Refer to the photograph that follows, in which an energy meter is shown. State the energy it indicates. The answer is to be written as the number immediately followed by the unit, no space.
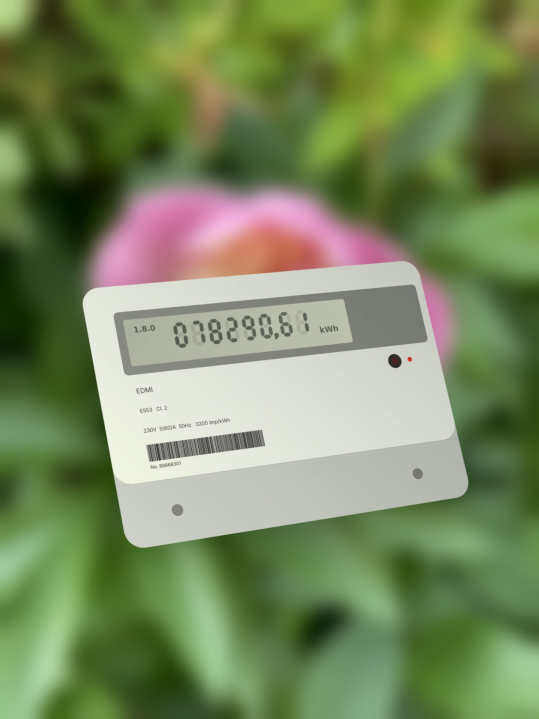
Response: 78290.61kWh
